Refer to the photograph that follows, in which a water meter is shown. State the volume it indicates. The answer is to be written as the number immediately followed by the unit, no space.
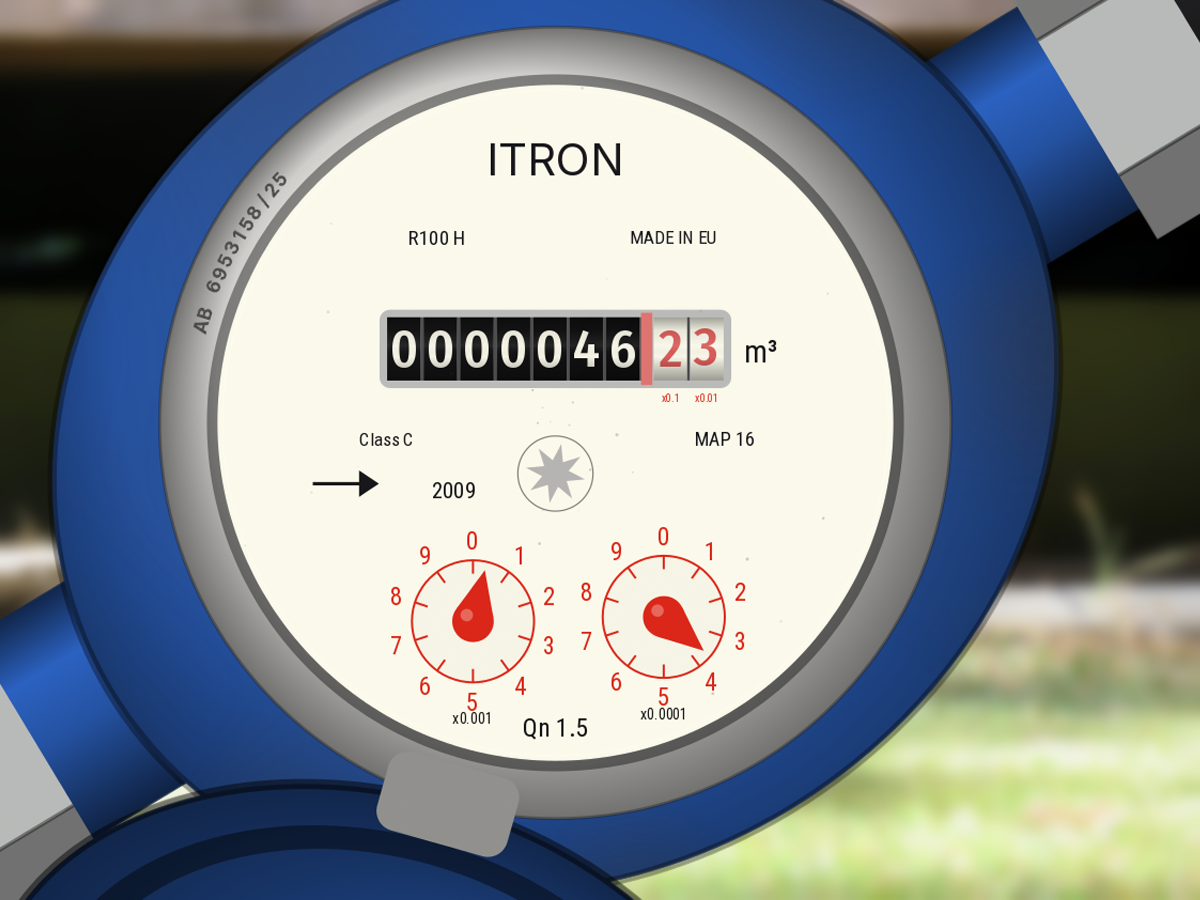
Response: 46.2303m³
